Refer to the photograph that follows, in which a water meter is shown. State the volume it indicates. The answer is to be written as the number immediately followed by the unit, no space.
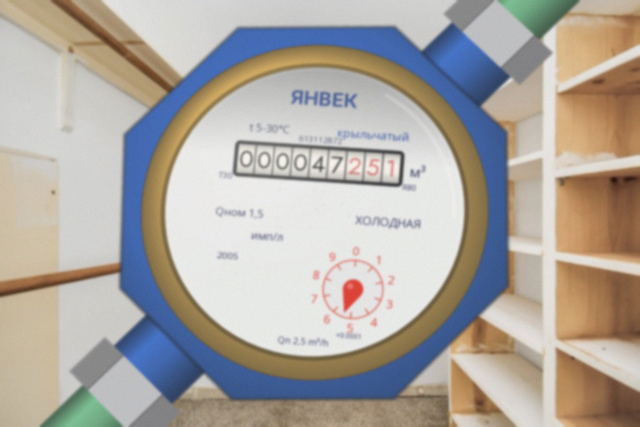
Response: 47.2515m³
